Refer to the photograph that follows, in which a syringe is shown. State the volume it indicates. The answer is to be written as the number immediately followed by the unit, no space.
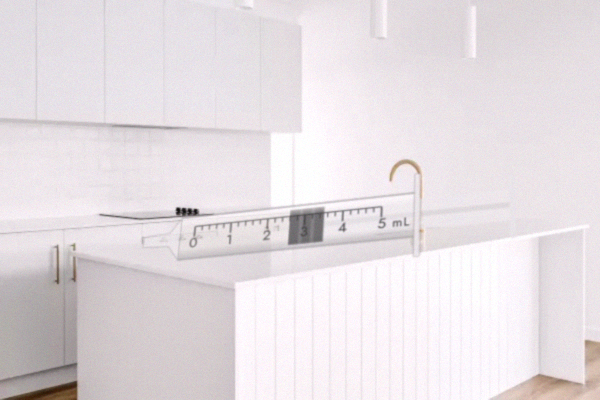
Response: 2.6mL
